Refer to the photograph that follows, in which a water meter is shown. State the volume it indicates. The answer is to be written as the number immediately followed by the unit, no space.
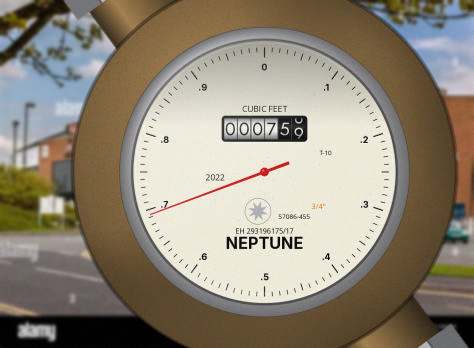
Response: 758.69ft³
